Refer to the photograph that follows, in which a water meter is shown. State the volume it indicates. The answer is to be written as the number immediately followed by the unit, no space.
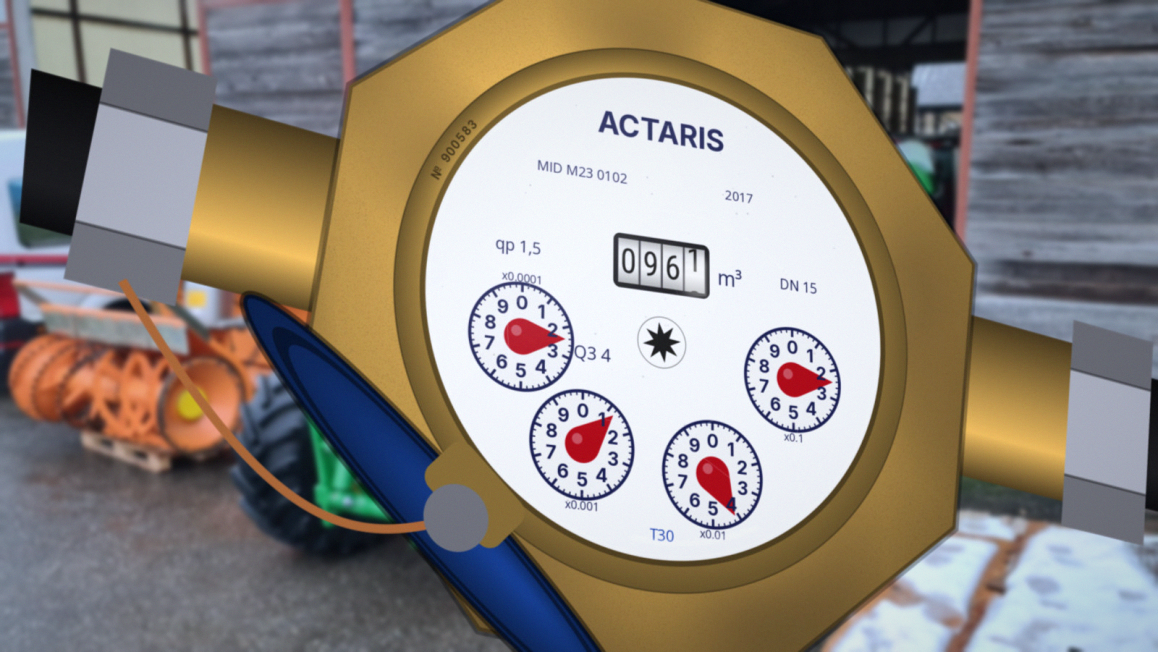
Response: 961.2412m³
